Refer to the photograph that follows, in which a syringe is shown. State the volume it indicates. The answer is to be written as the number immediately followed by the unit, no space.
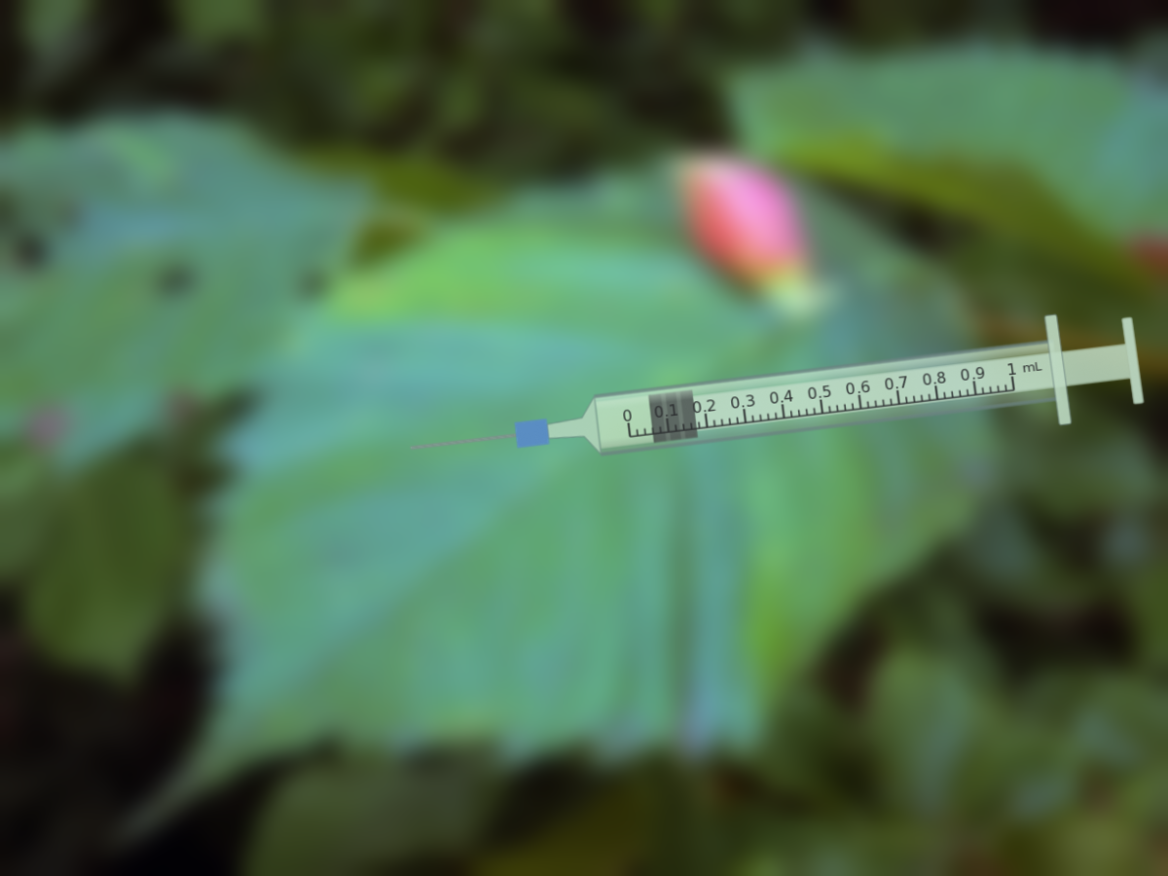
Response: 0.06mL
